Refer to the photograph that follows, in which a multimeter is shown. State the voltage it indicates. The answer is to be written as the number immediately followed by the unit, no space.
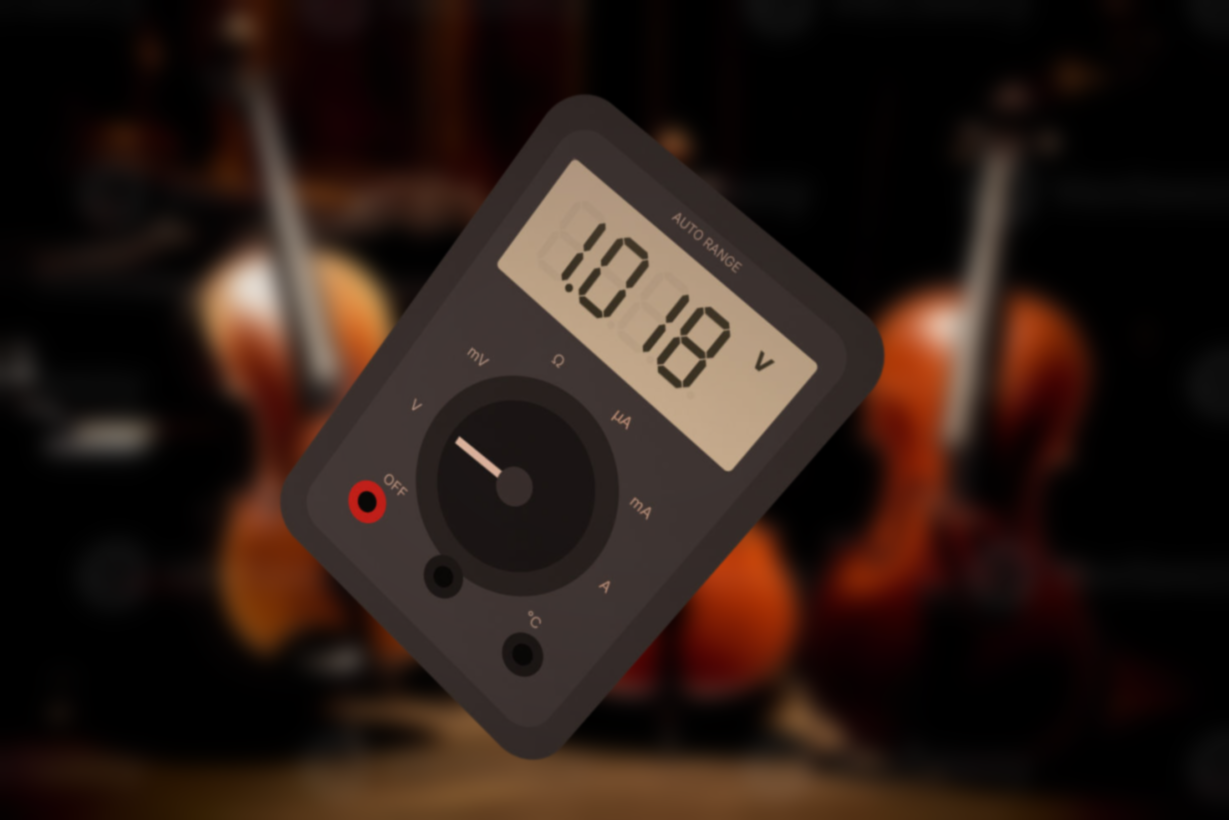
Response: 1.018V
